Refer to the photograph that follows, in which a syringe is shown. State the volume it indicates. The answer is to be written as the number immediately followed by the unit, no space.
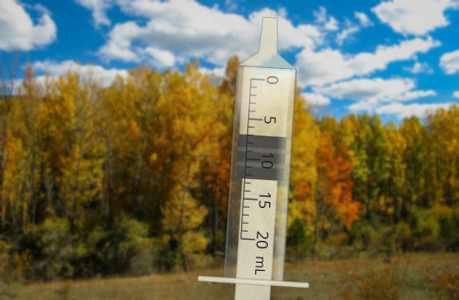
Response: 7mL
